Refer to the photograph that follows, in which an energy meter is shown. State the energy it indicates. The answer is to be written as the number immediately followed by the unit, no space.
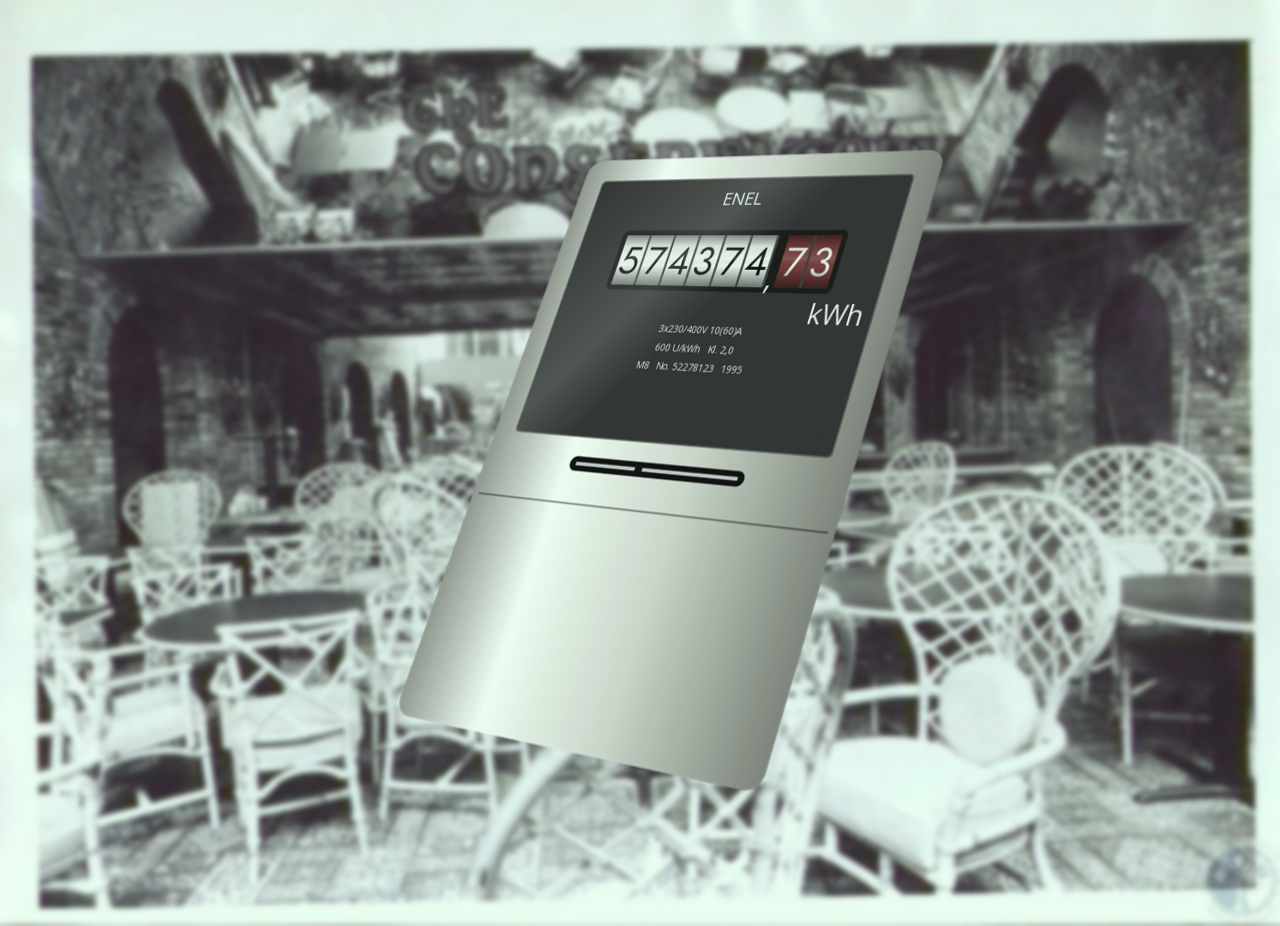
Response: 574374.73kWh
